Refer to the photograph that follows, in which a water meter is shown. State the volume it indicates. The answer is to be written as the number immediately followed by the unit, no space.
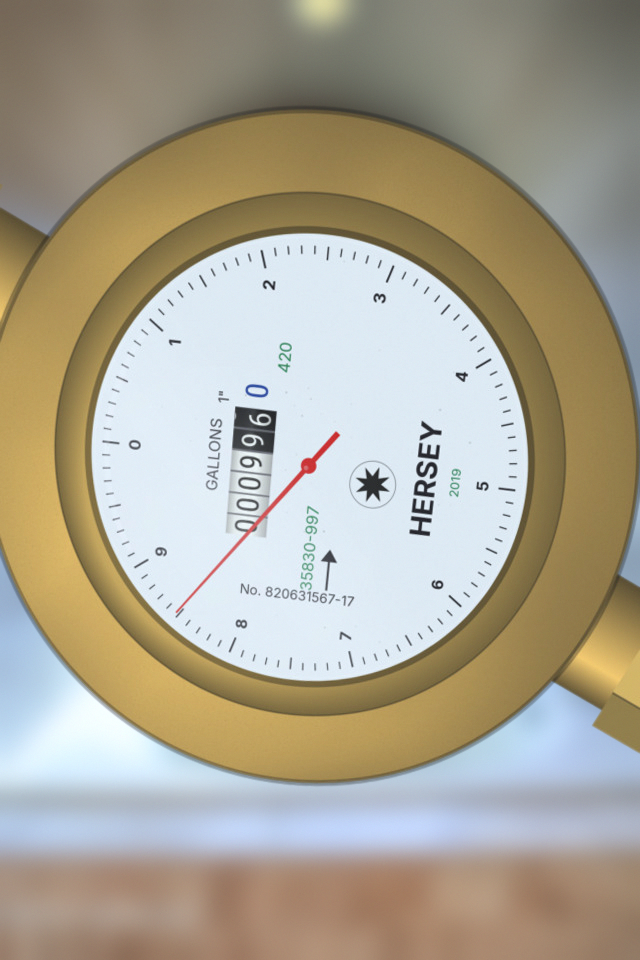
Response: 9958.5gal
